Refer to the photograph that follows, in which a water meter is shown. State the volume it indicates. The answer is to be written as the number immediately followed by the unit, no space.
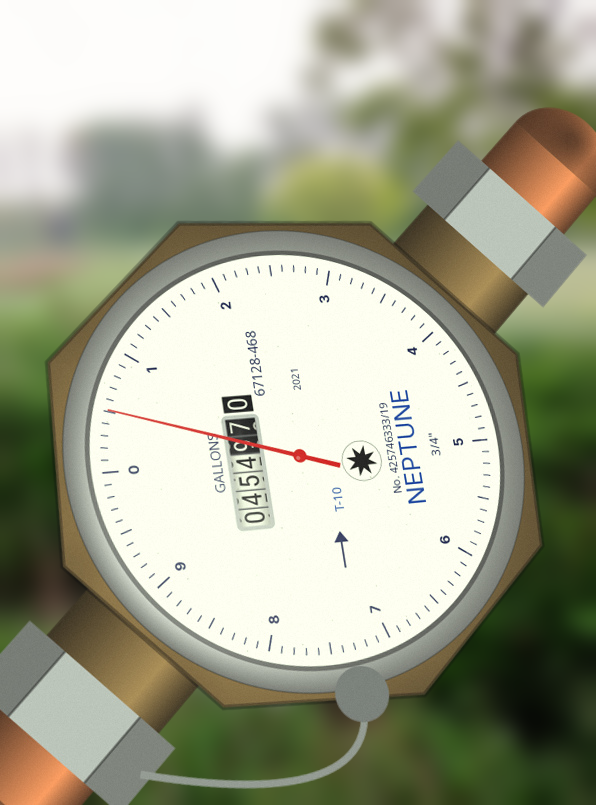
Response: 454970.5gal
